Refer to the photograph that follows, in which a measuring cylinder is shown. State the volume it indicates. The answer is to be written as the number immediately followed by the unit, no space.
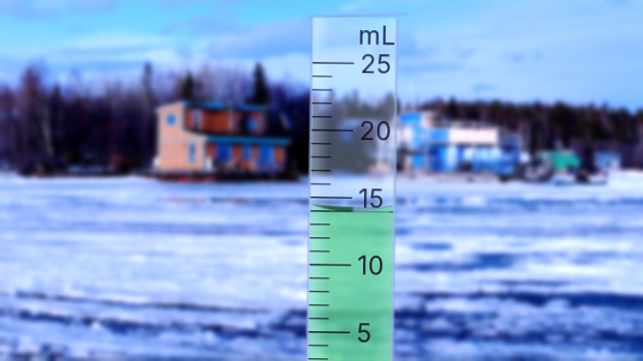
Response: 14mL
